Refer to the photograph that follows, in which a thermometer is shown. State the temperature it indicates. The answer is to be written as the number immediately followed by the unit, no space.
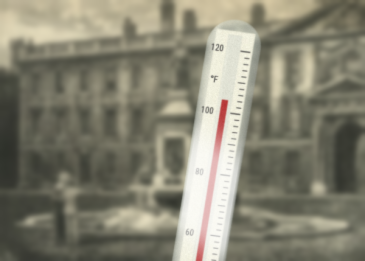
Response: 104°F
